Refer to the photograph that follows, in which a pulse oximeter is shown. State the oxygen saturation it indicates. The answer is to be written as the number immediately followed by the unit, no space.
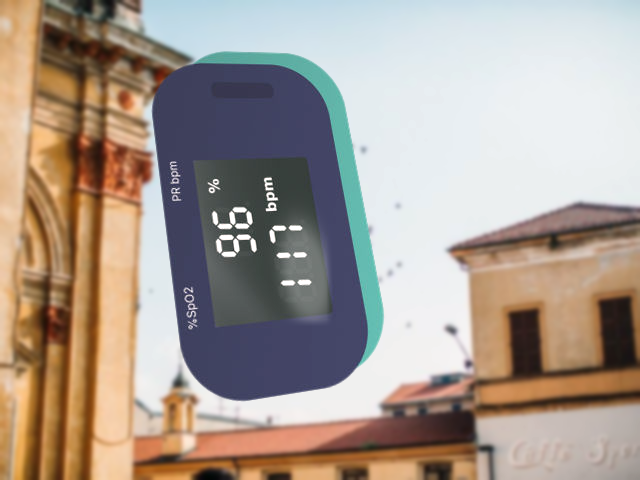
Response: 96%
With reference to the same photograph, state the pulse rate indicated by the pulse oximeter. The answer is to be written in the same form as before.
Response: 117bpm
